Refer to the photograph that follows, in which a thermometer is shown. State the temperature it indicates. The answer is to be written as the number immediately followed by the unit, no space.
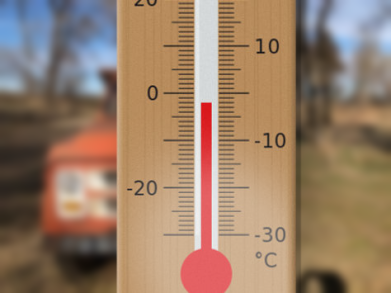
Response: -2°C
